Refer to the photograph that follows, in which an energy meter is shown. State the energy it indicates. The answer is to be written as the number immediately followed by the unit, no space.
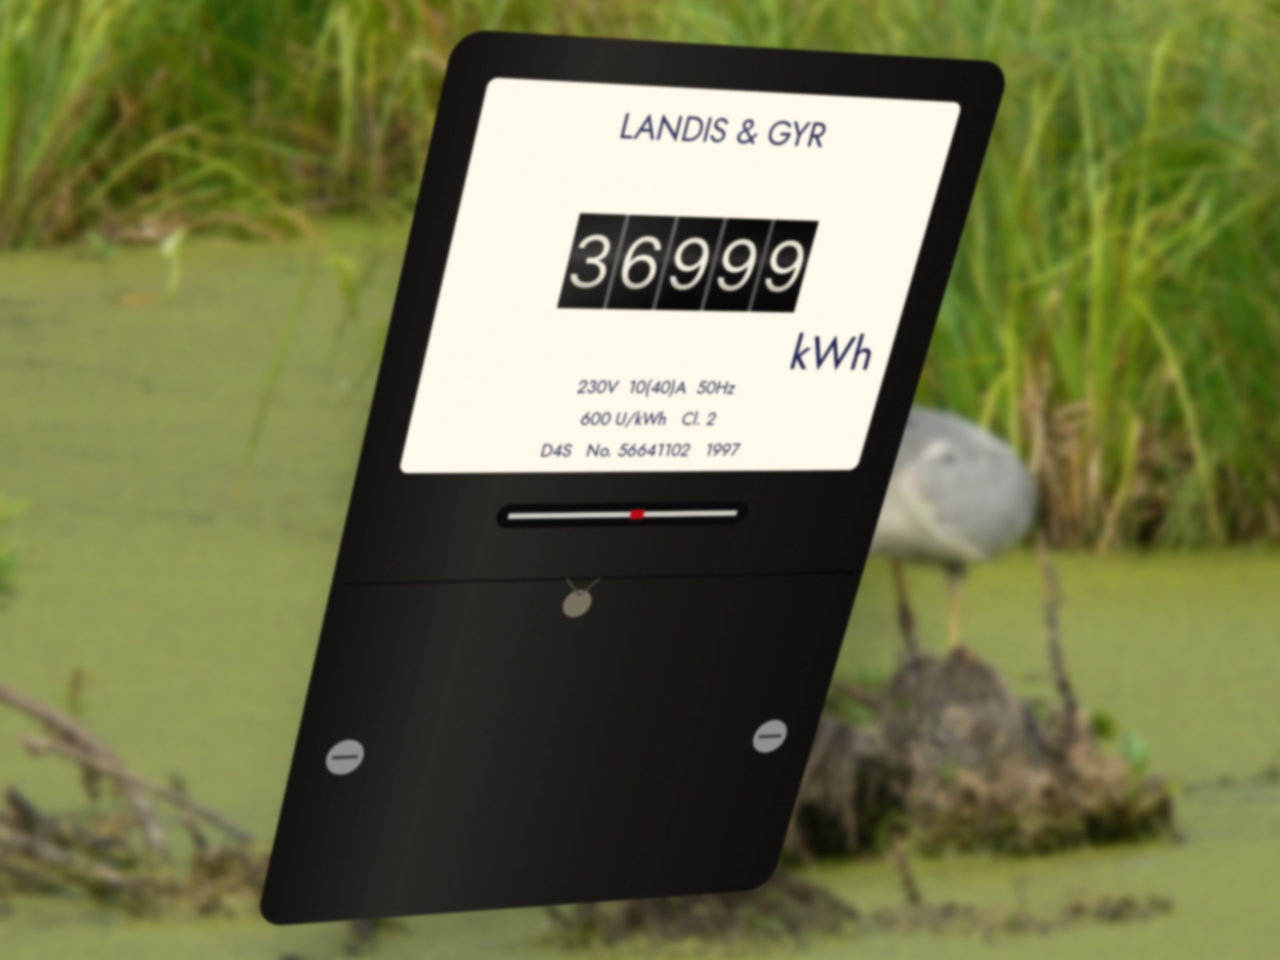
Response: 36999kWh
